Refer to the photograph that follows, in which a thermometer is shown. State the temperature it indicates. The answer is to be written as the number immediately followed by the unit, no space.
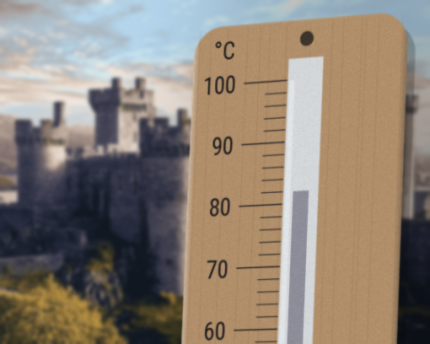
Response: 82°C
